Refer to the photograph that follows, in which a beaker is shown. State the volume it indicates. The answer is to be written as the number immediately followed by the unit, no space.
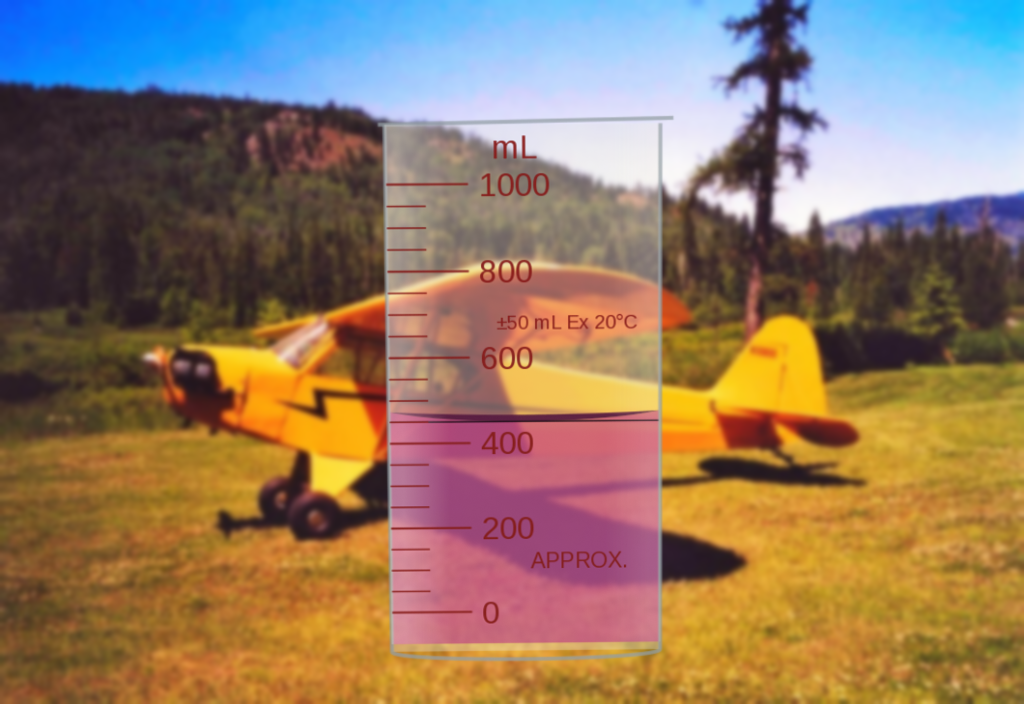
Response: 450mL
